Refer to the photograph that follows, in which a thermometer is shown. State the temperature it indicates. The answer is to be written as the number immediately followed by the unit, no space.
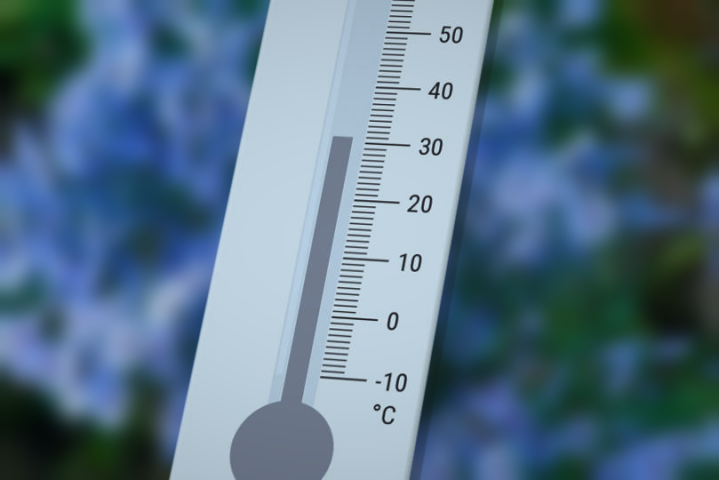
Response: 31°C
